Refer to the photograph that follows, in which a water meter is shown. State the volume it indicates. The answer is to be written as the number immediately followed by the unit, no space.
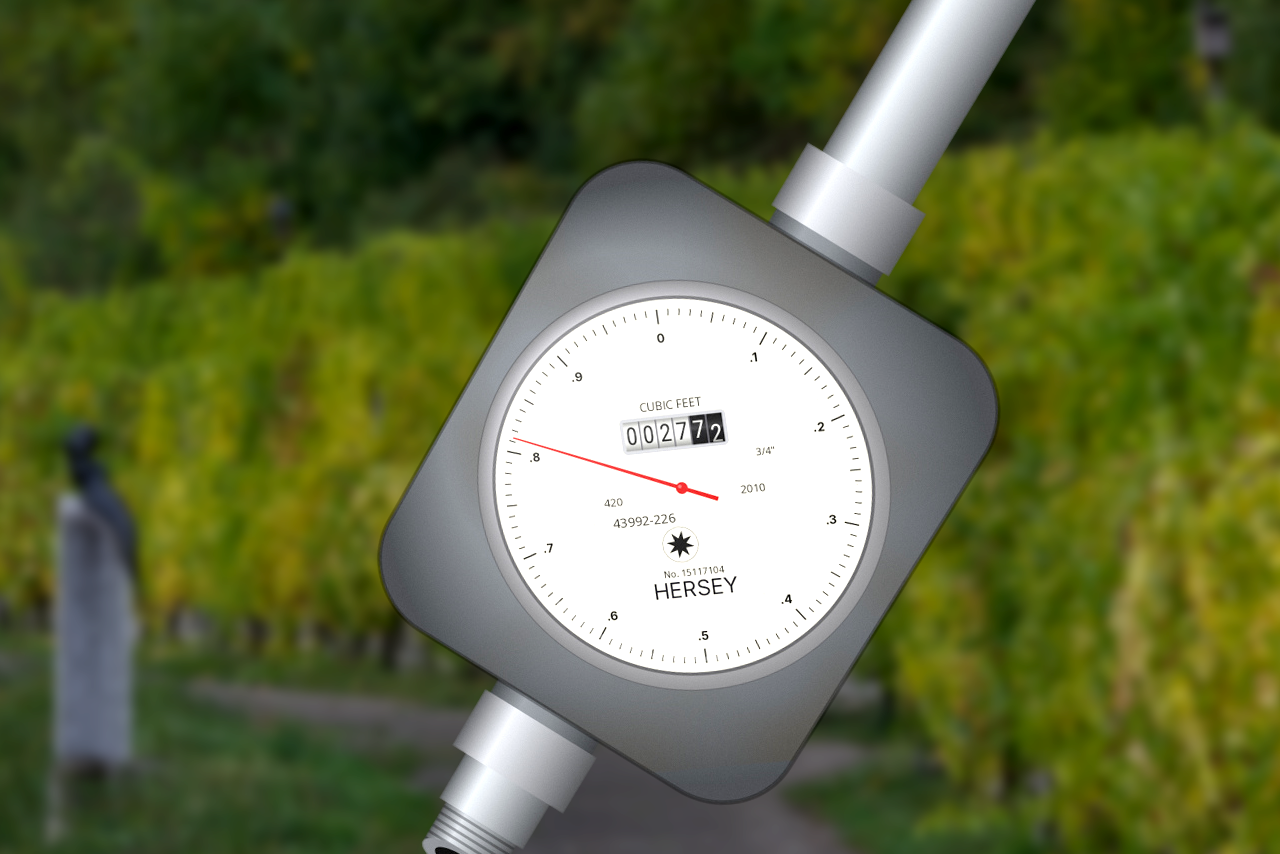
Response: 2771.81ft³
